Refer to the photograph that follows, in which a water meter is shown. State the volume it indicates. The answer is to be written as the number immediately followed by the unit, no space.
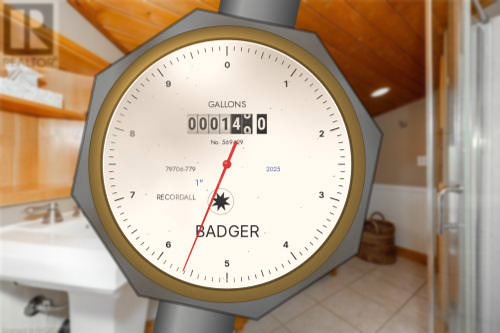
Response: 1485.6gal
